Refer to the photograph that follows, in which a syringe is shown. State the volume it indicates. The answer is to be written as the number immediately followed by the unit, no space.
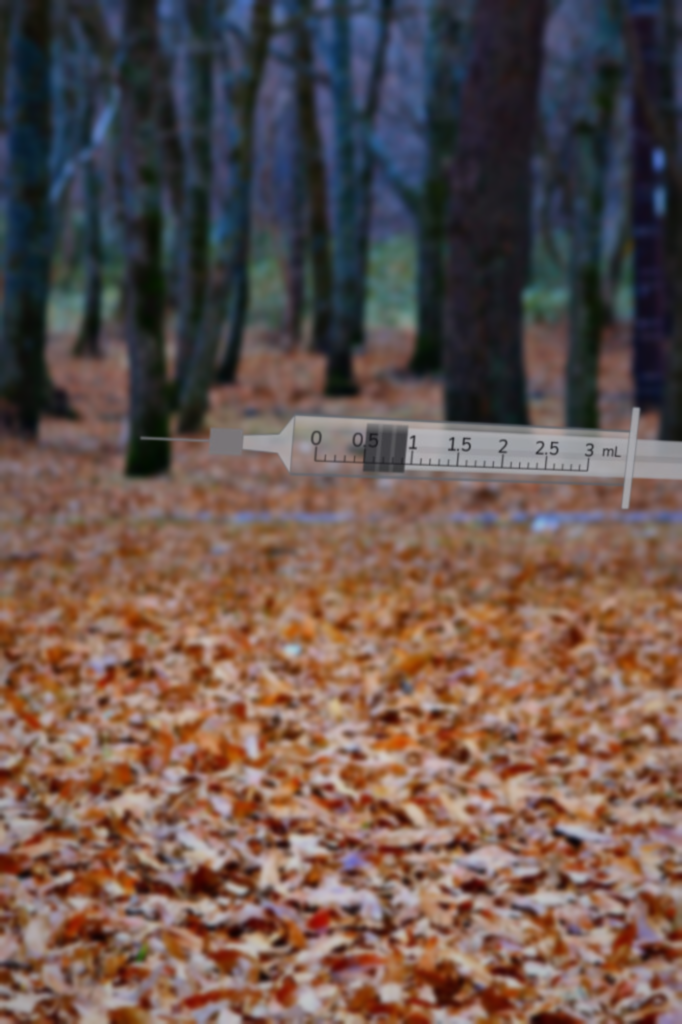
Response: 0.5mL
